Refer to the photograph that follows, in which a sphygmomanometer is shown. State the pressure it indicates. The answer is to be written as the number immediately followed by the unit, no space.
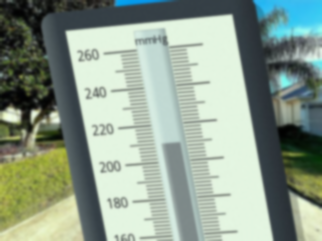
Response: 210mmHg
